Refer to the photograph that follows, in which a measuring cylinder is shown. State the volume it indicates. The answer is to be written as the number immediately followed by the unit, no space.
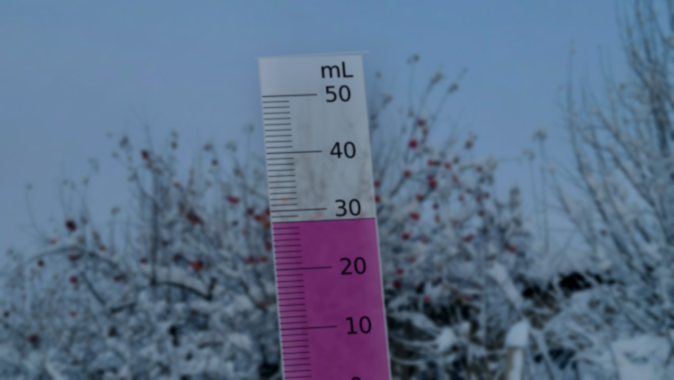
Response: 28mL
